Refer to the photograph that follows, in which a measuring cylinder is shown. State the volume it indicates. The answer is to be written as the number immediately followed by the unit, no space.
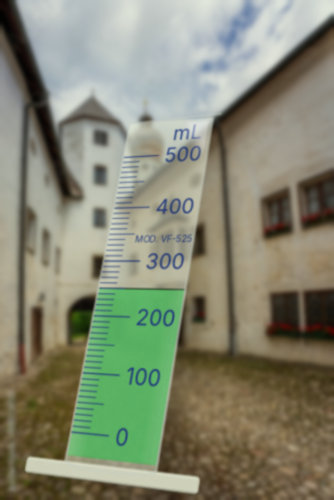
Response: 250mL
